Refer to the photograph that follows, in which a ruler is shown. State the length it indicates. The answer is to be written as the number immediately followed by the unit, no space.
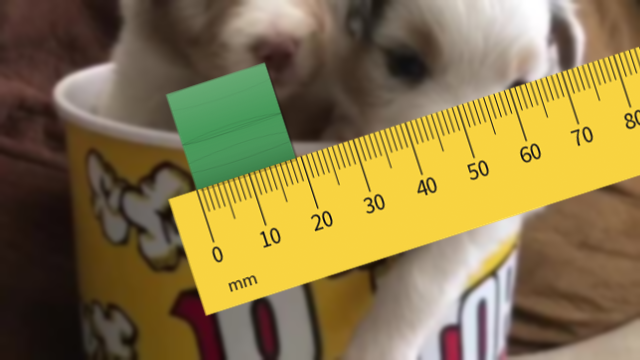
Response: 19mm
